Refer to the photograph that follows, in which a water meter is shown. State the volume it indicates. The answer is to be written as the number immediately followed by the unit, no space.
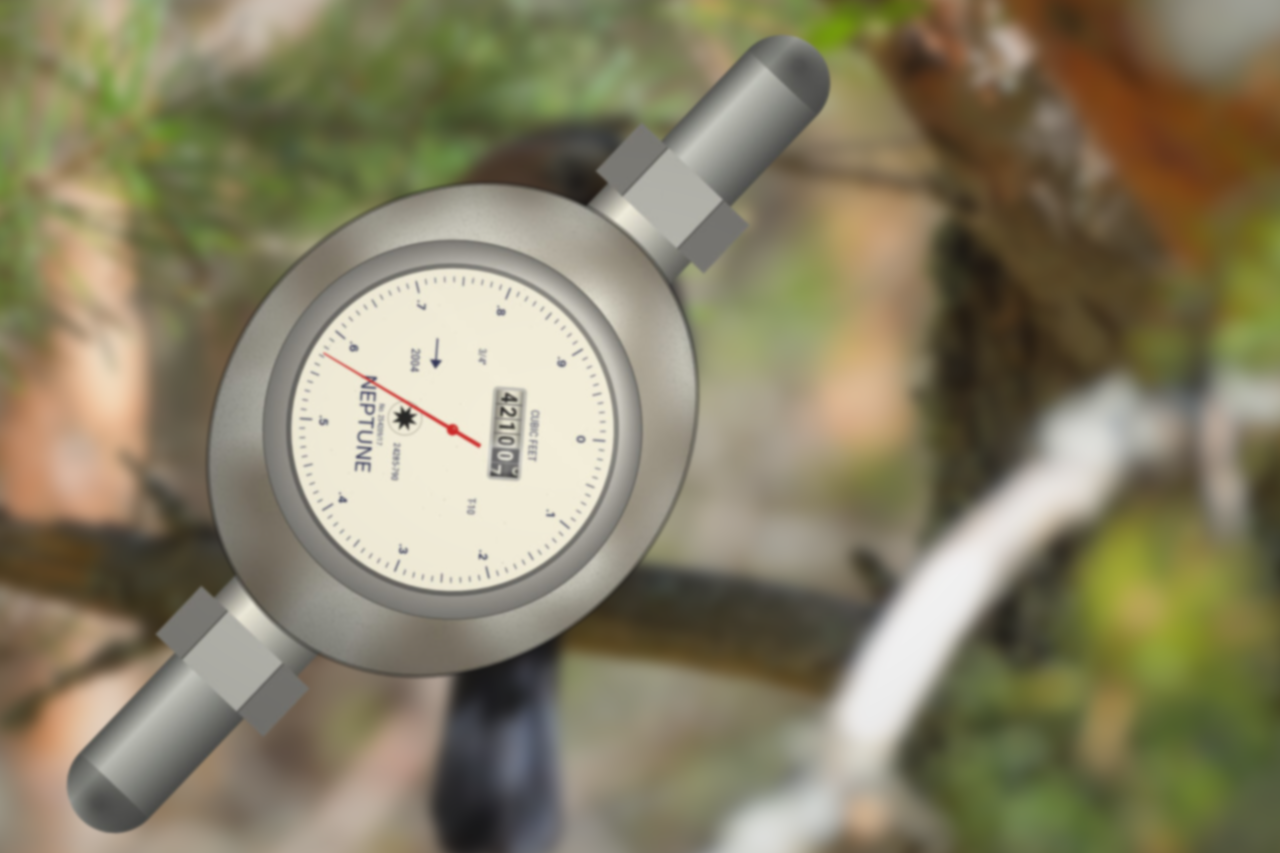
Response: 421006.57ft³
